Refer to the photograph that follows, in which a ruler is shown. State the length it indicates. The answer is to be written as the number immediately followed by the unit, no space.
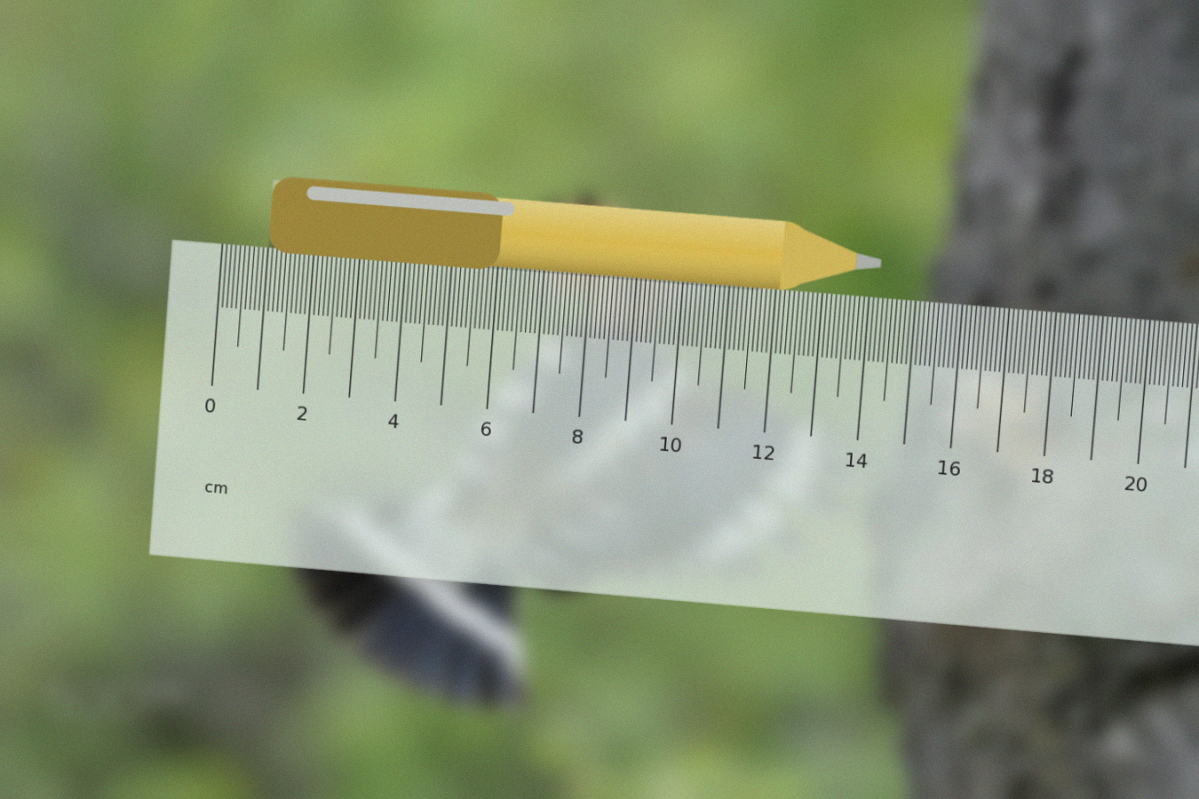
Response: 13.2cm
